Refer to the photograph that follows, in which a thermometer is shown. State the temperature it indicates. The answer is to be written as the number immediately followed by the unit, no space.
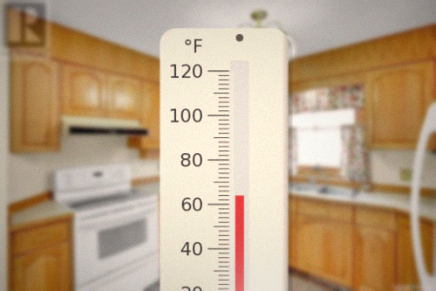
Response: 64°F
